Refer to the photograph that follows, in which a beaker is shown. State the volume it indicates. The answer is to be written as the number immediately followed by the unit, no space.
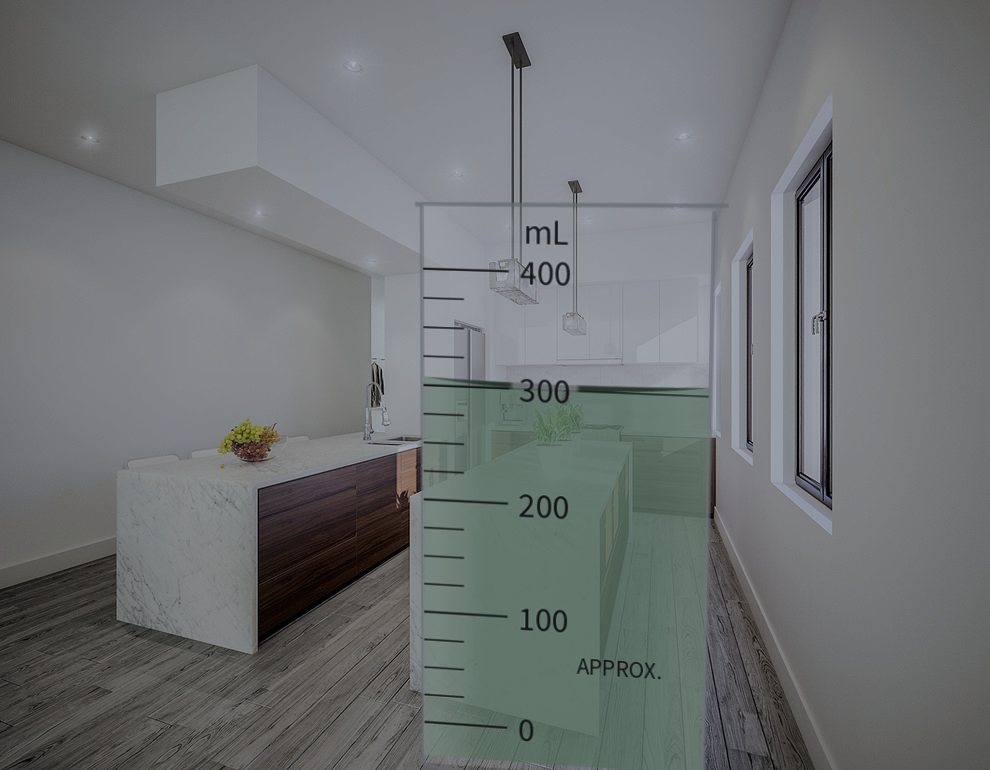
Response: 300mL
